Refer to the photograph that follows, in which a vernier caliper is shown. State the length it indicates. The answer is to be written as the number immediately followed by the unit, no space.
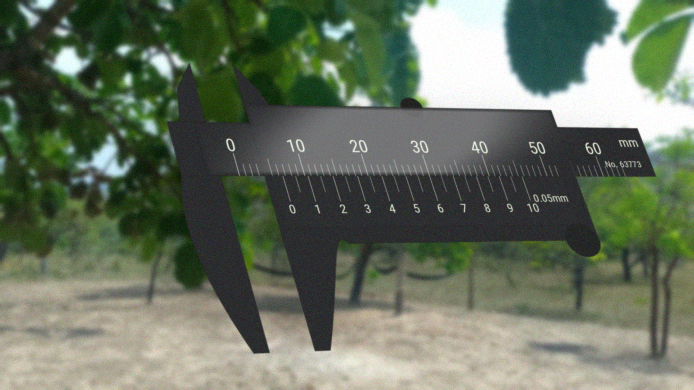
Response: 6.6mm
